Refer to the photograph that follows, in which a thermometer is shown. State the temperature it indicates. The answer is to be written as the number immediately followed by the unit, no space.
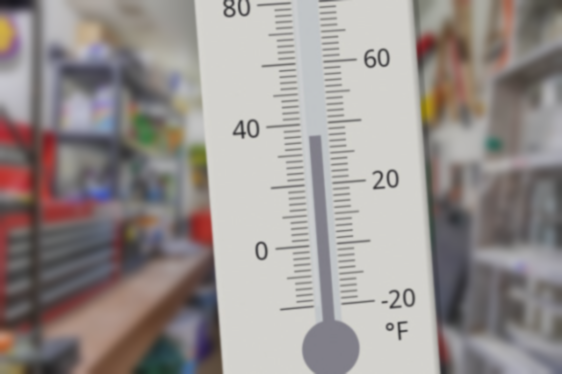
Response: 36°F
